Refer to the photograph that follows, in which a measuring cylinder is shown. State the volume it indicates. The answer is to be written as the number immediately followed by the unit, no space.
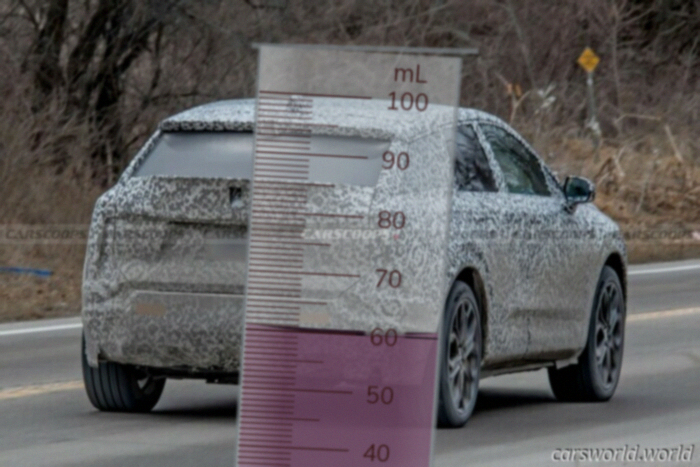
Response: 60mL
